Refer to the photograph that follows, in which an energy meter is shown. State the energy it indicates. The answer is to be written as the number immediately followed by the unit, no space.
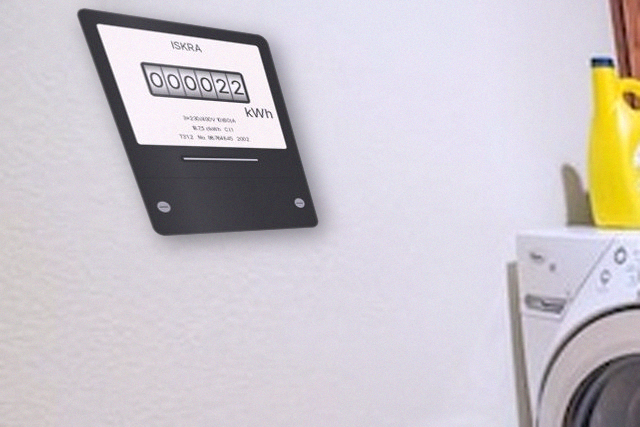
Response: 22kWh
